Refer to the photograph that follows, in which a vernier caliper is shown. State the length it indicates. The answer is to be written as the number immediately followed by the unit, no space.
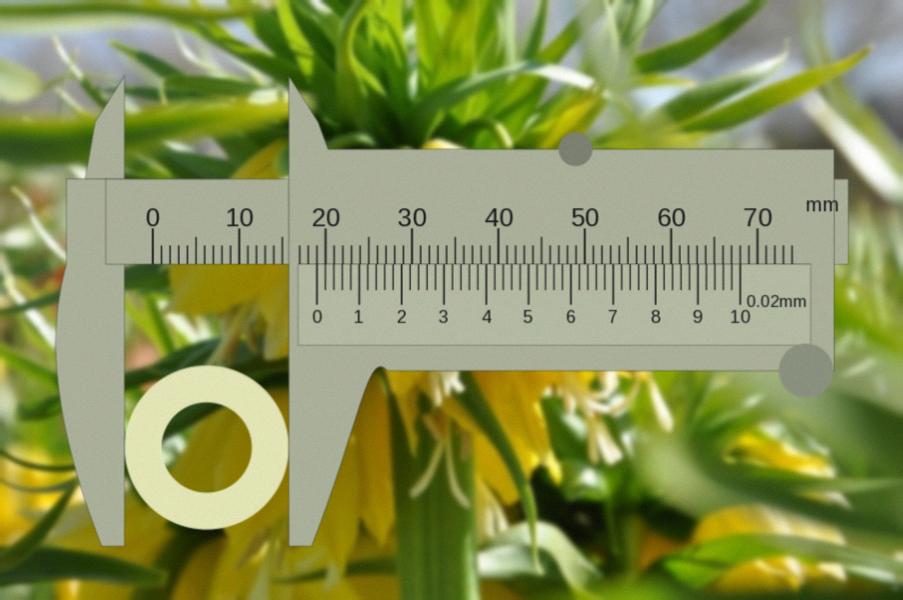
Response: 19.0mm
